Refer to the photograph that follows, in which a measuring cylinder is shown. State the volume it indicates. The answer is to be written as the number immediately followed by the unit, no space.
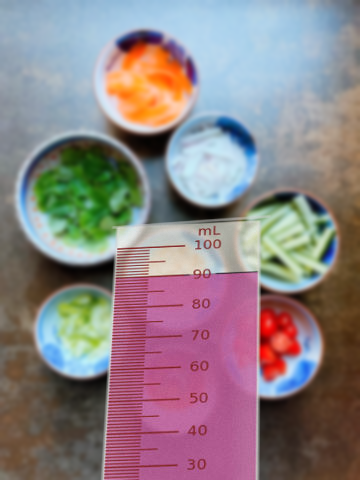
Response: 90mL
